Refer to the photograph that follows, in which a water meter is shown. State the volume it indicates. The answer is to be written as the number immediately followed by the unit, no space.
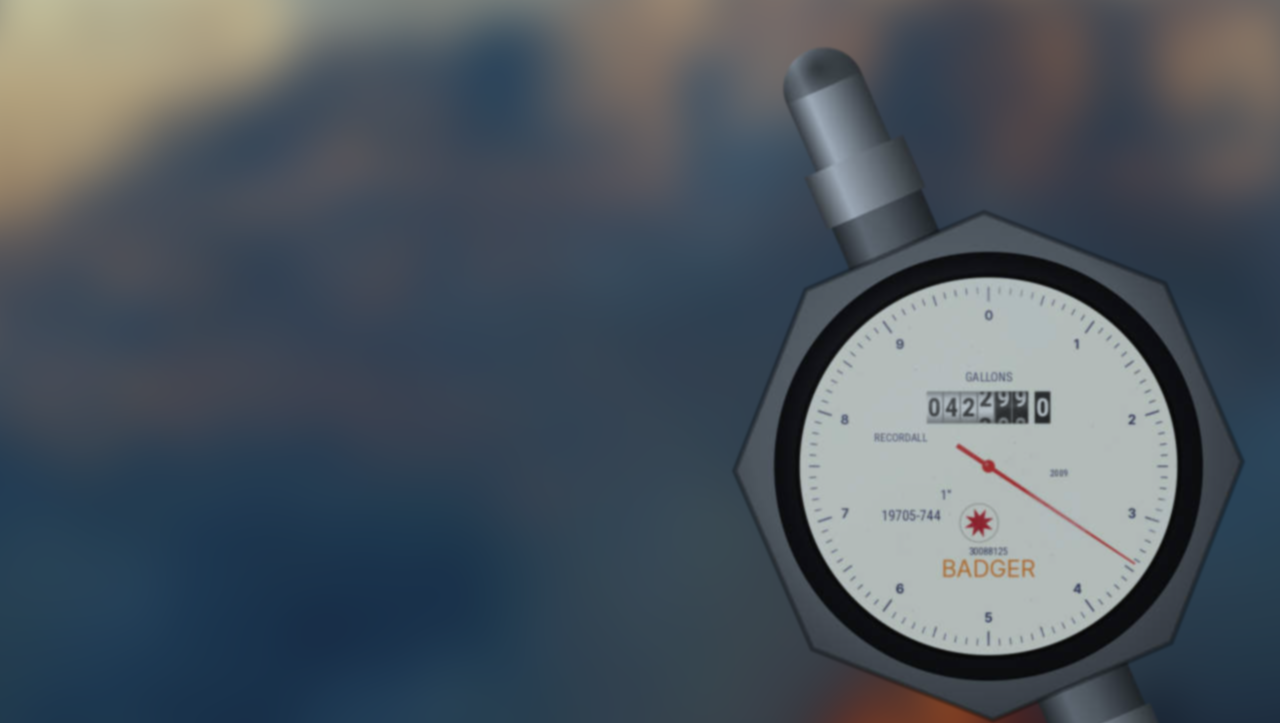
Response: 422993.4gal
